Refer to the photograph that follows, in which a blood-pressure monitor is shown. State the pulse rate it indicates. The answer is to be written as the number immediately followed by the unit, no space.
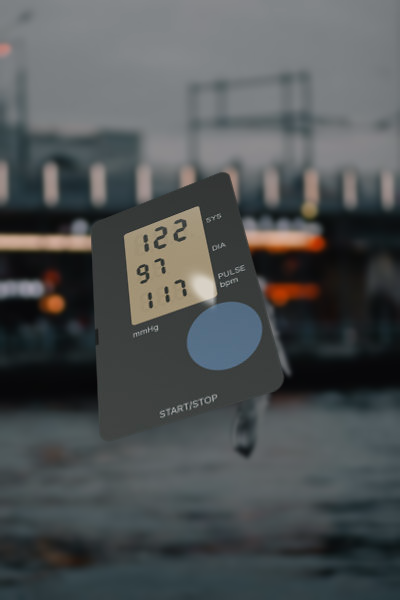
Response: 117bpm
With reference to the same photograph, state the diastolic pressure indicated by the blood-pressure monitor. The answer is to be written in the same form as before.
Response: 97mmHg
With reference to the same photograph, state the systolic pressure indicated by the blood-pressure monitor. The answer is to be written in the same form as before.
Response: 122mmHg
